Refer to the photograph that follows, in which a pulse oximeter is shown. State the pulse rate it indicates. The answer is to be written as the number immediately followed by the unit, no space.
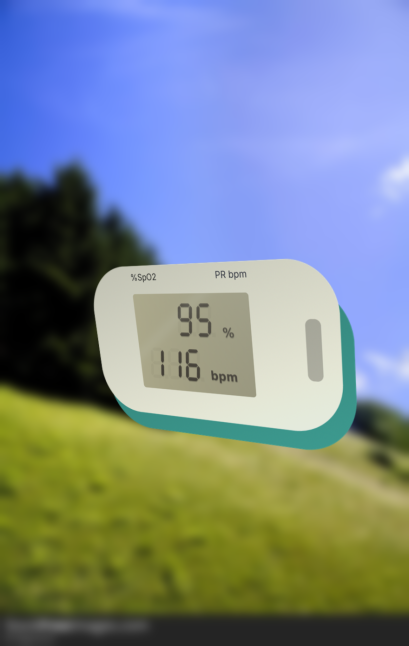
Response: 116bpm
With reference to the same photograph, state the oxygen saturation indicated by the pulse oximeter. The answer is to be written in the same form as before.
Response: 95%
